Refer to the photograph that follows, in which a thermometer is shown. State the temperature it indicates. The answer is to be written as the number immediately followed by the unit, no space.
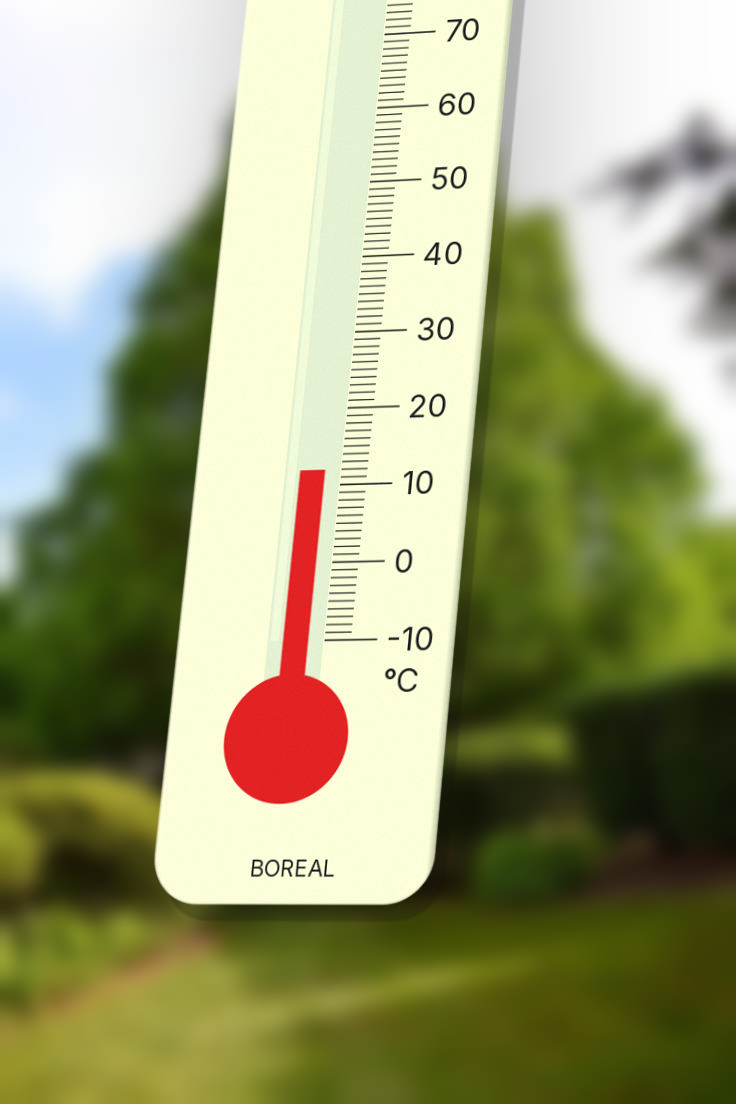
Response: 12°C
